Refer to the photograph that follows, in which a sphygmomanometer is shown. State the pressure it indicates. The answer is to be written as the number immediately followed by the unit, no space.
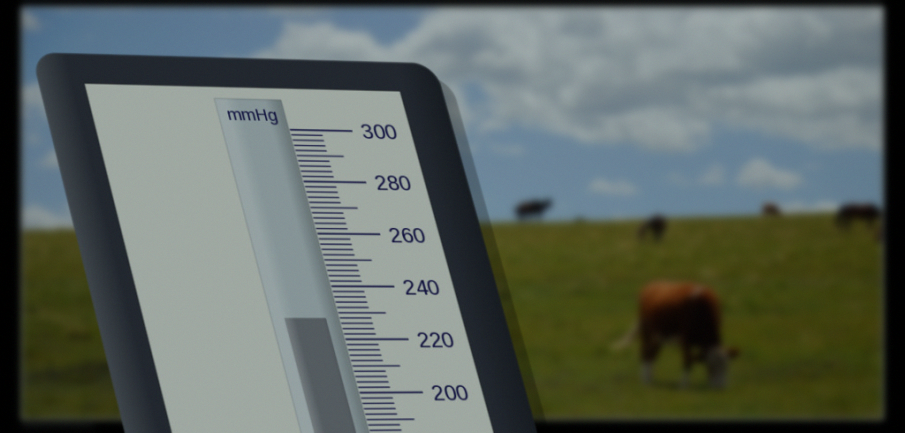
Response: 228mmHg
